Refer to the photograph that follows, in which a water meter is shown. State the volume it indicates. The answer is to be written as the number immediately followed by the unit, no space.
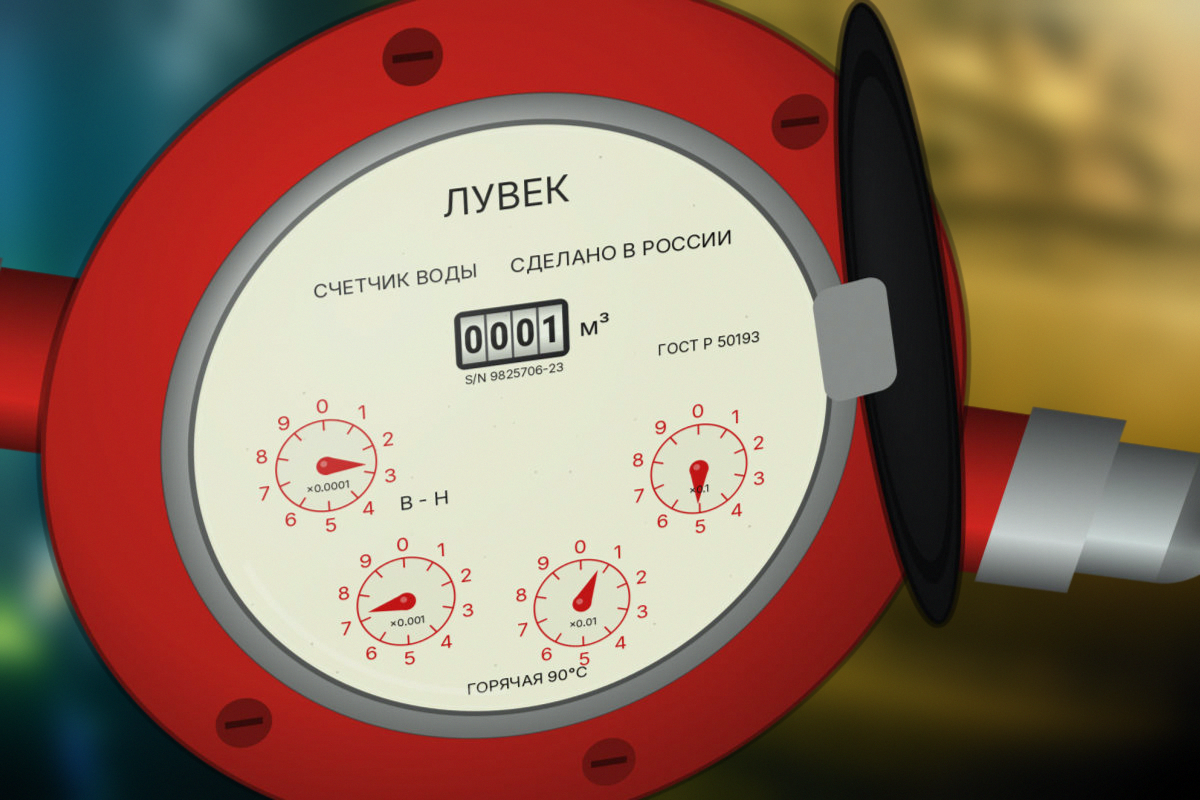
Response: 1.5072m³
